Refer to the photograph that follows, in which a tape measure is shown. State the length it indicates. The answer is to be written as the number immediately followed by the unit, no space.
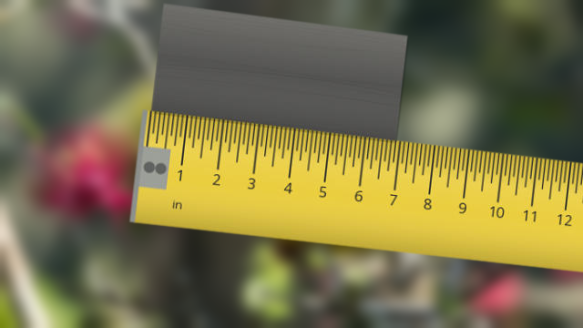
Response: 6.875in
